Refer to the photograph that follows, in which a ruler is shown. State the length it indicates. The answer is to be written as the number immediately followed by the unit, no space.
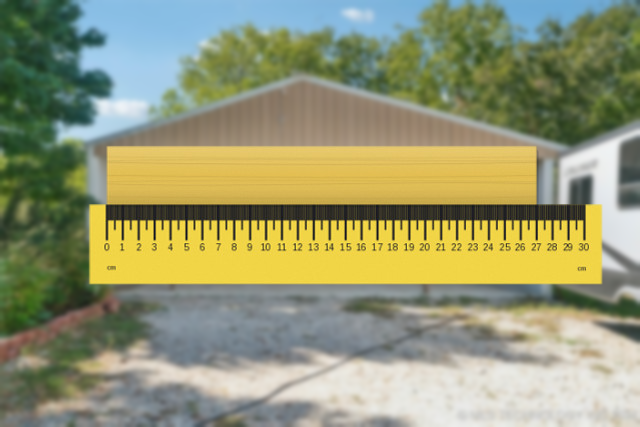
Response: 27cm
